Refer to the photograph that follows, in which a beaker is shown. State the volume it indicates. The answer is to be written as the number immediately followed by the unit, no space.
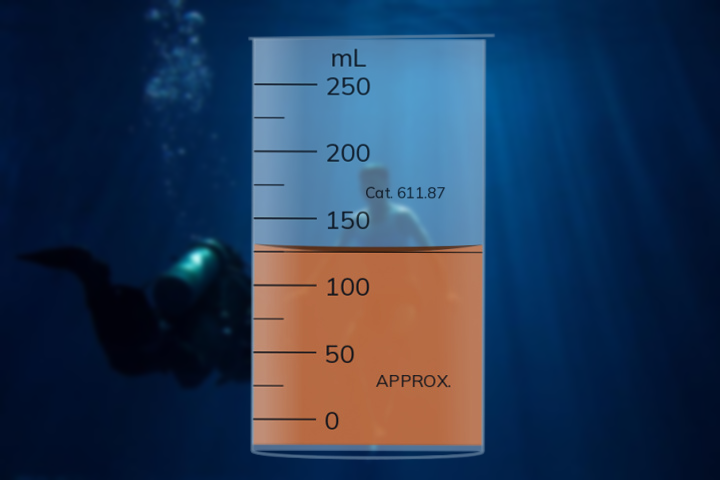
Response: 125mL
